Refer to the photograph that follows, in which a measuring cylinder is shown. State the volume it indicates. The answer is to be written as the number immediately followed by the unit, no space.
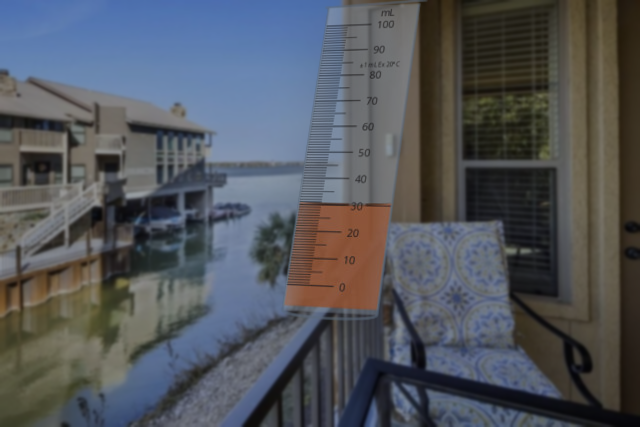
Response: 30mL
